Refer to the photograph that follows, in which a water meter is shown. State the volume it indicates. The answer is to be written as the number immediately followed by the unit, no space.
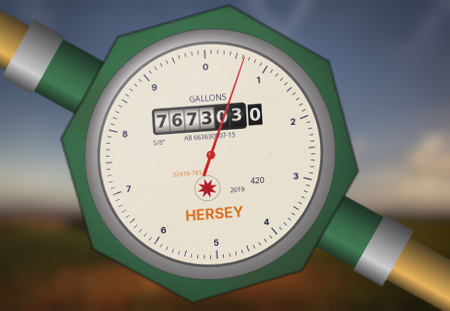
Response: 7673030.6gal
